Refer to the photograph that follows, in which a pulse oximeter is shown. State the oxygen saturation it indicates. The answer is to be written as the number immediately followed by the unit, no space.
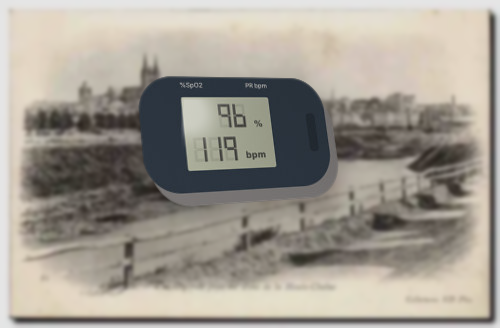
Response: 96%
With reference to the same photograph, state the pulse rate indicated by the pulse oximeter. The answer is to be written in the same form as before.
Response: 119bpm
